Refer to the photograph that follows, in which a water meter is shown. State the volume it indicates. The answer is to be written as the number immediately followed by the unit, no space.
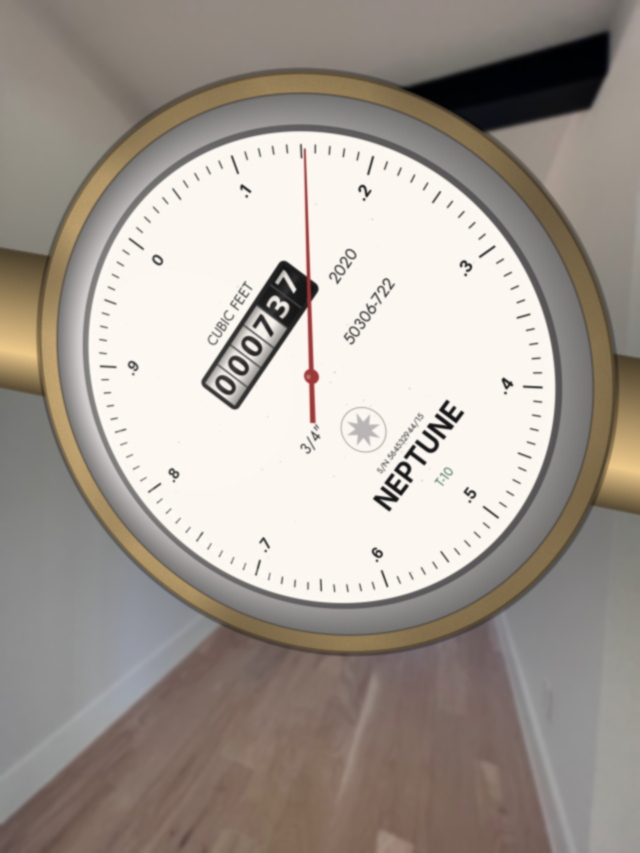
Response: 737.15ft³
